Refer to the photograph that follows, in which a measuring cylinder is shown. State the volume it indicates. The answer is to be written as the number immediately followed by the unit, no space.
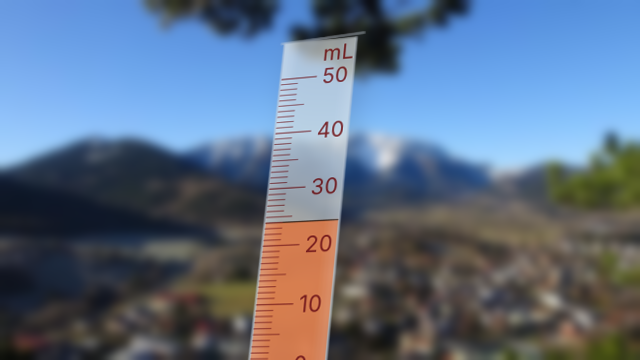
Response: 24mL
